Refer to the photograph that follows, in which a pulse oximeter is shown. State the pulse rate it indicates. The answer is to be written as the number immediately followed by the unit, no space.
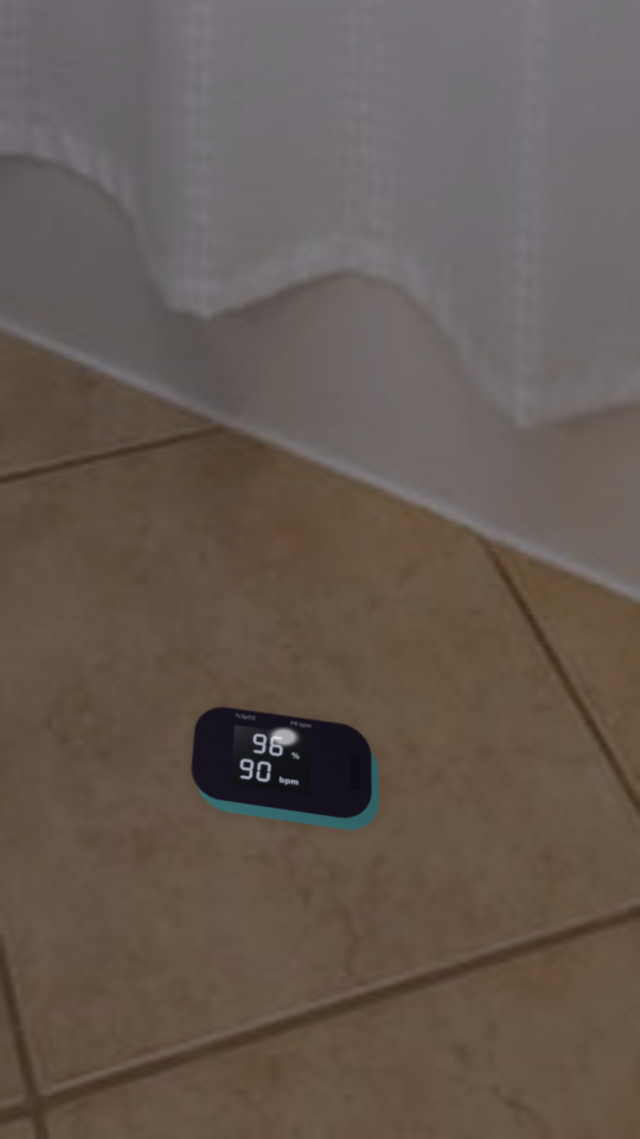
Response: 90bpm
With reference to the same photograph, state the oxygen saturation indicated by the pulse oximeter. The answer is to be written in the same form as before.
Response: 96%
